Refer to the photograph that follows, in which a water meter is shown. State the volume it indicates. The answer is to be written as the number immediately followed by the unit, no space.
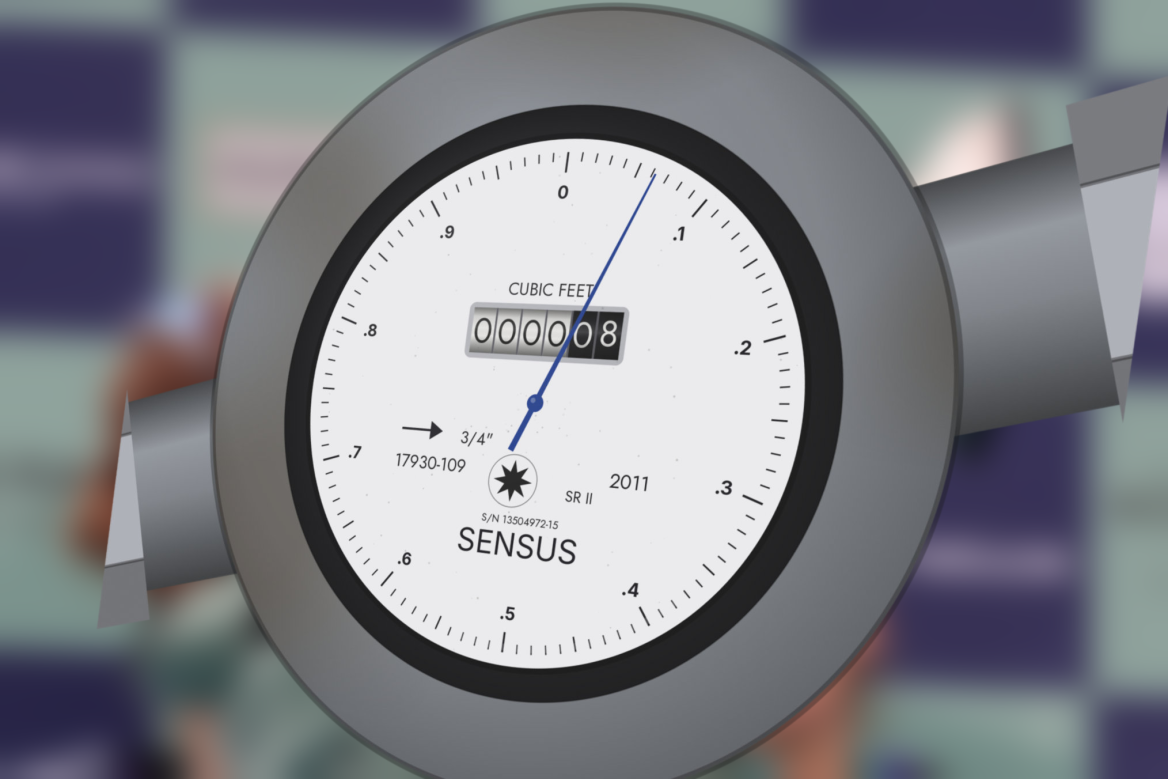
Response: 8.06ft³
